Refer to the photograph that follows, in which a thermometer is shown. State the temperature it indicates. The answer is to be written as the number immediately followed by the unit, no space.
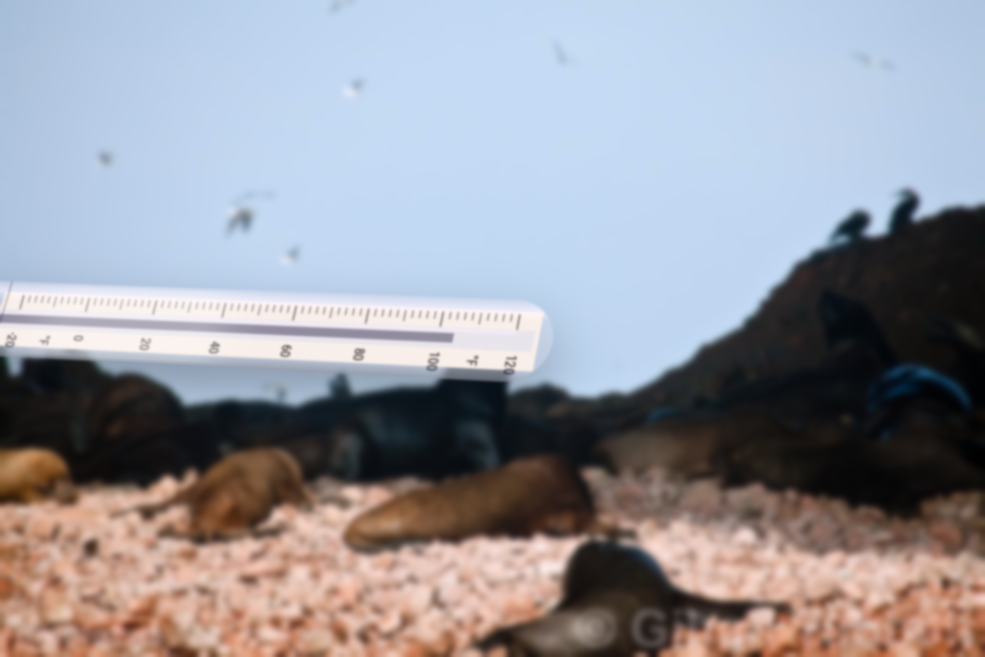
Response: 104°F
